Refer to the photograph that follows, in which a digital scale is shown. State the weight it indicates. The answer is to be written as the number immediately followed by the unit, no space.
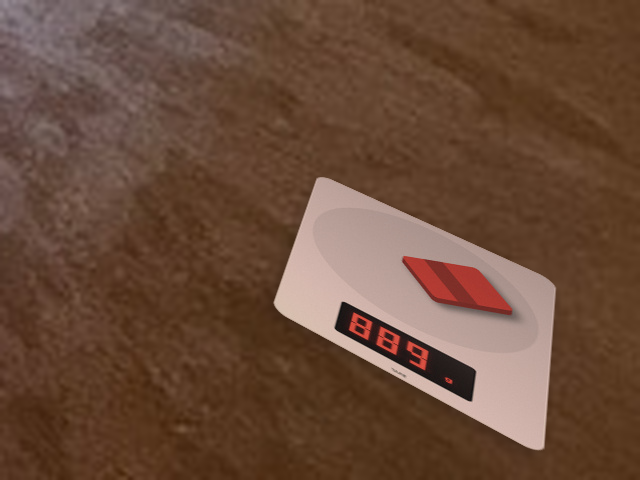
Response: 889g
